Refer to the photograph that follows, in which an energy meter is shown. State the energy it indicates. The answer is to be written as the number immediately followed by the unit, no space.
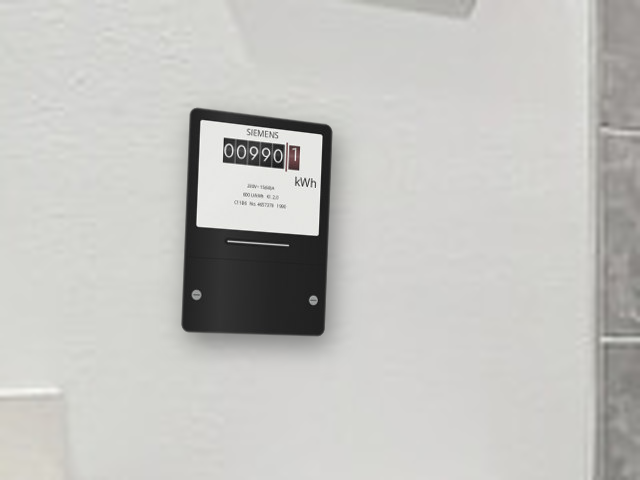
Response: 990.1kWh
